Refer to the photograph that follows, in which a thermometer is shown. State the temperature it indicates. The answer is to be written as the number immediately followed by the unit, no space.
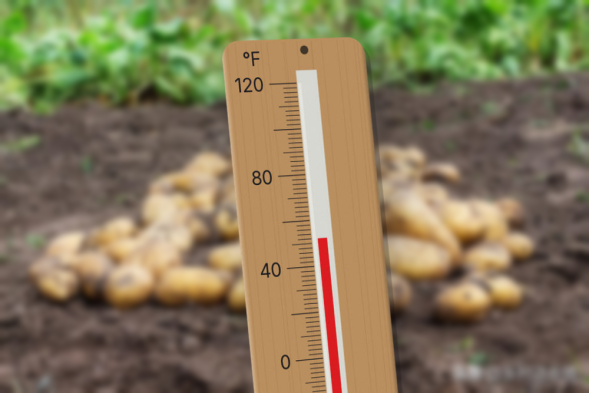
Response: 52°F
